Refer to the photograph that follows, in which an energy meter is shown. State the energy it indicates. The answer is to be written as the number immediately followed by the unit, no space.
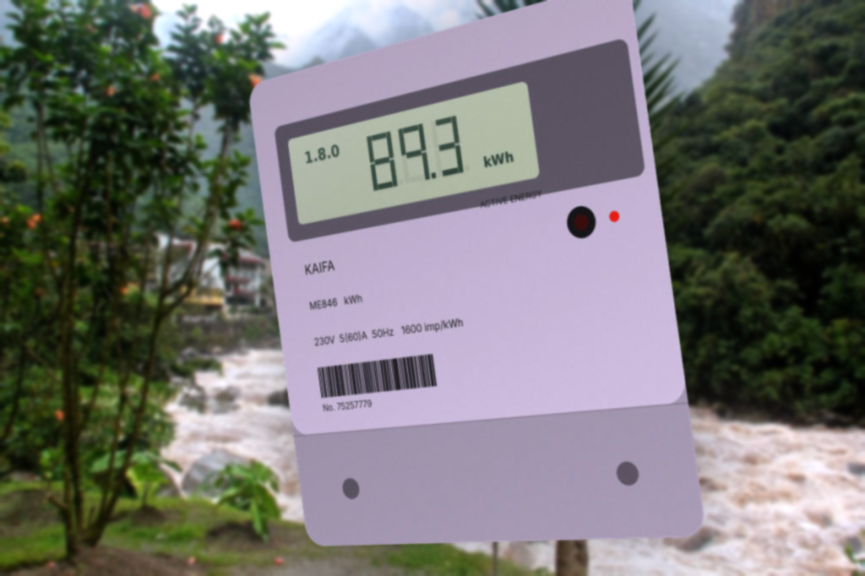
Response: 89.3kWh
